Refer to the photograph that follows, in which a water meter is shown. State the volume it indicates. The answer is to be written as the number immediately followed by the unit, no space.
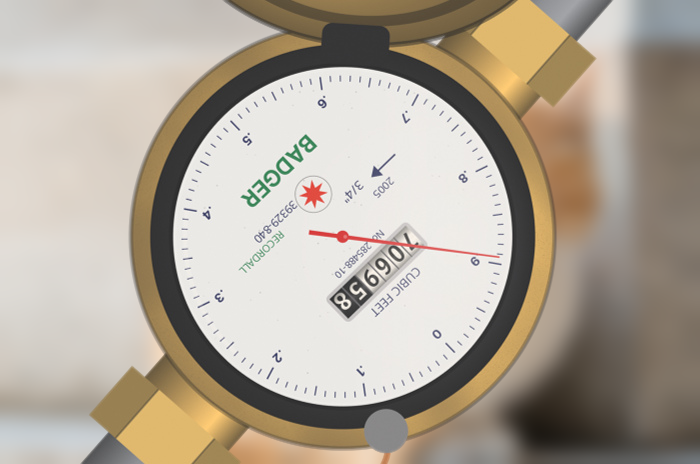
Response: 706957.89ft³
